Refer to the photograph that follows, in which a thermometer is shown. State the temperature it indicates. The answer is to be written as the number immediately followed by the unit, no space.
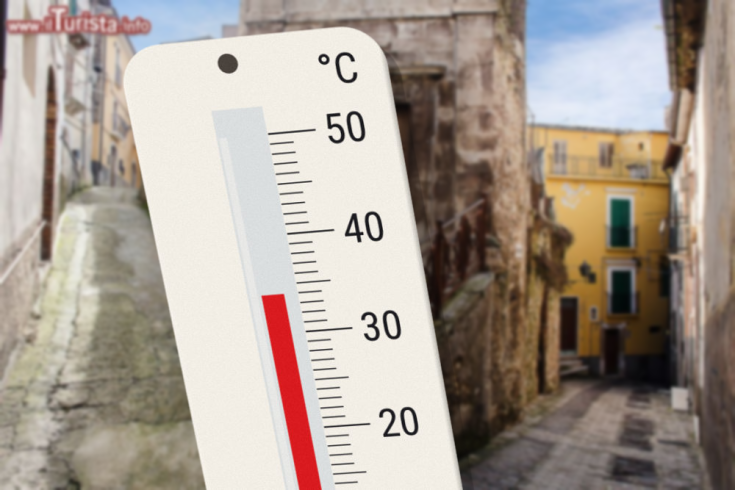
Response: 34°C
